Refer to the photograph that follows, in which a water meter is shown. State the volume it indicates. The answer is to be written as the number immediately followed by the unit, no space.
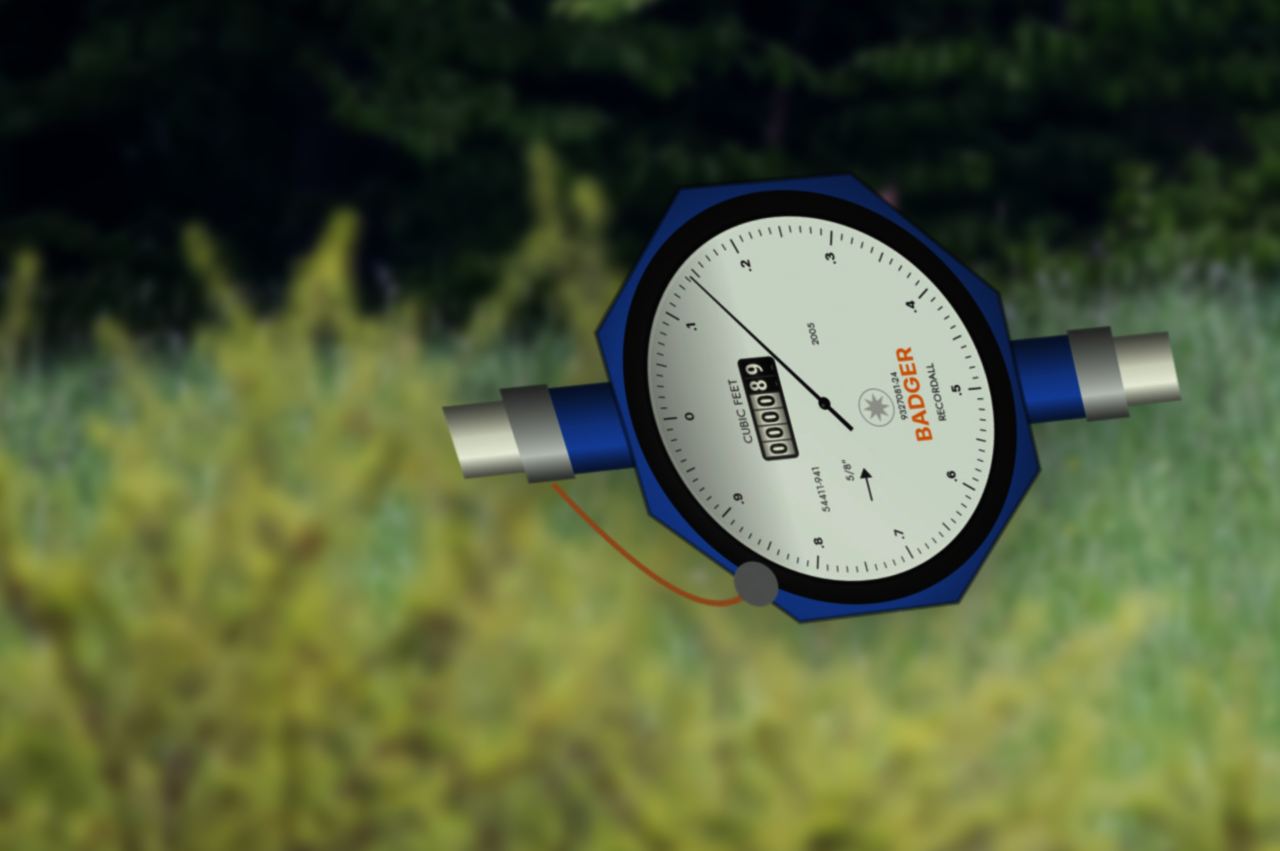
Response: 89.14ft³
